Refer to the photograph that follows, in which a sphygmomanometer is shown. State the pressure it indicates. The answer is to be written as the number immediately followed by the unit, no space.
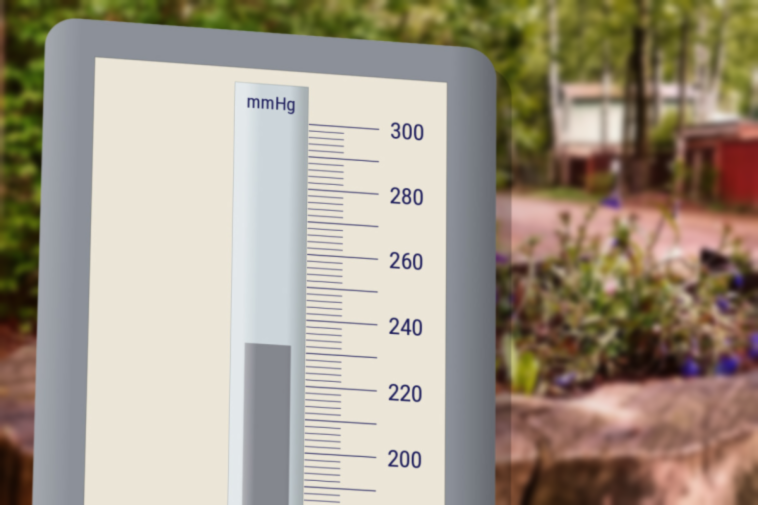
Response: 232mmHg
